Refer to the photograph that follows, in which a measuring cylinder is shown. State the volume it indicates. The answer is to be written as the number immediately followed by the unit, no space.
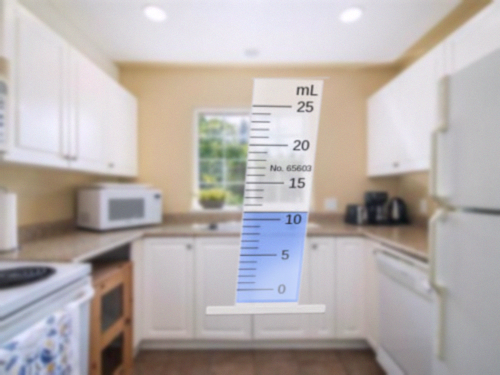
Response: 11mL
